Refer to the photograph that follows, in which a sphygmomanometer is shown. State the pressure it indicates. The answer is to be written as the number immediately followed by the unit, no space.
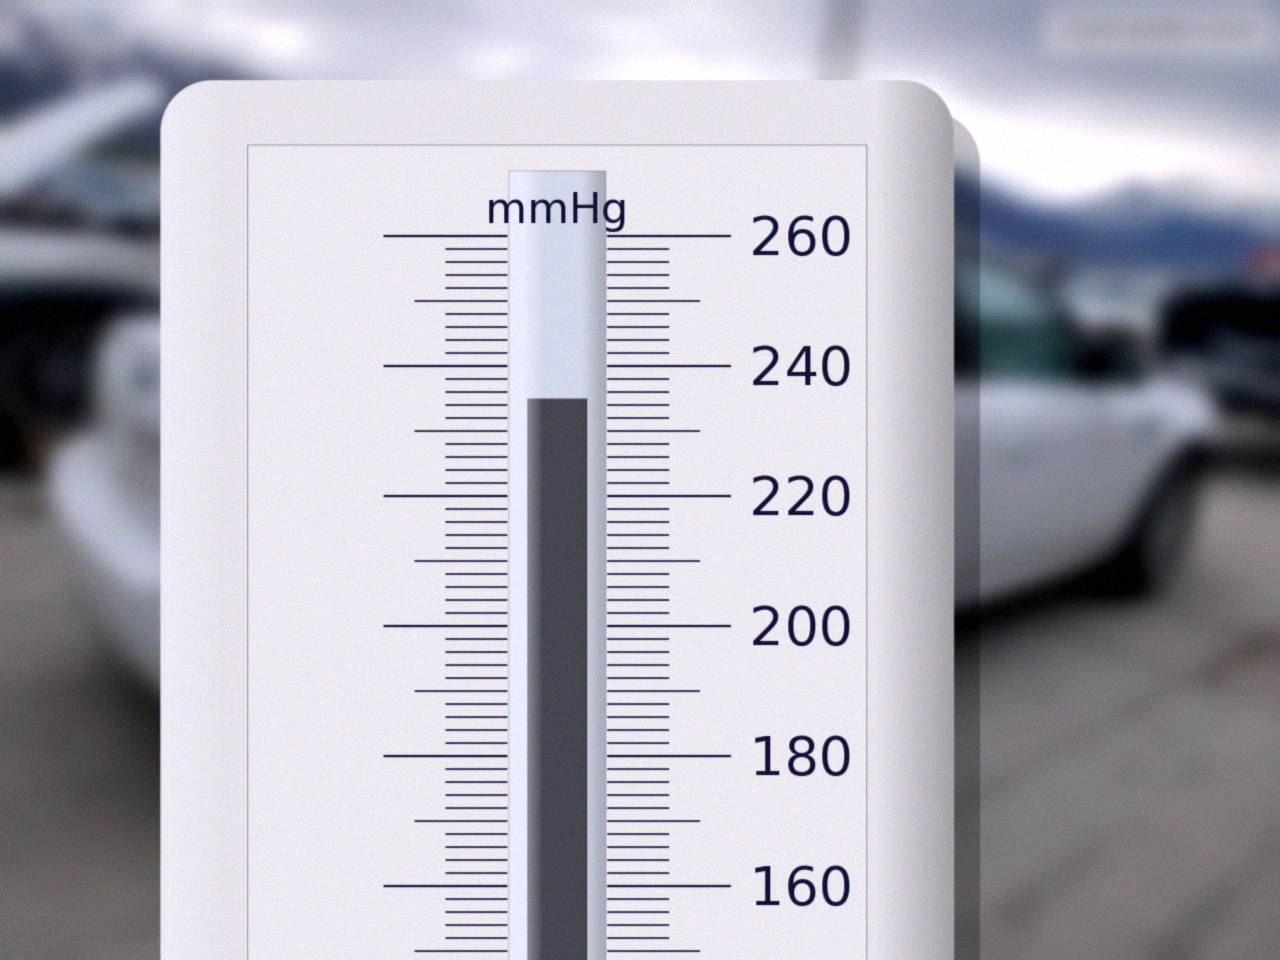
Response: 235mmHg
